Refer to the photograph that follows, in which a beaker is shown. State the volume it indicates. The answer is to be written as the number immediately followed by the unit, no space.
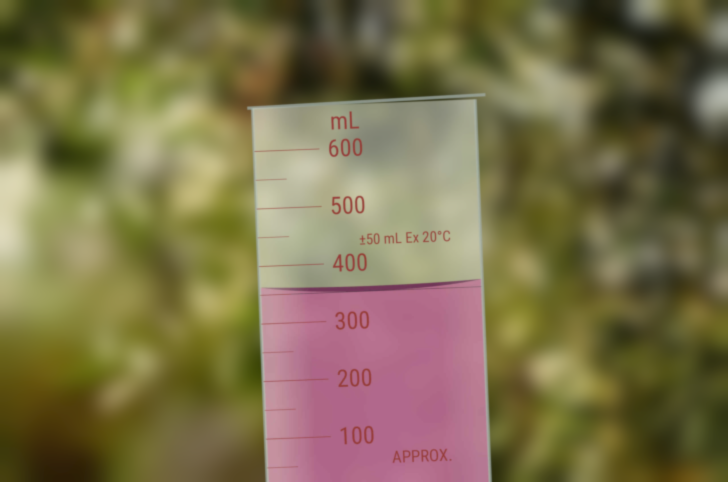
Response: 350mL
